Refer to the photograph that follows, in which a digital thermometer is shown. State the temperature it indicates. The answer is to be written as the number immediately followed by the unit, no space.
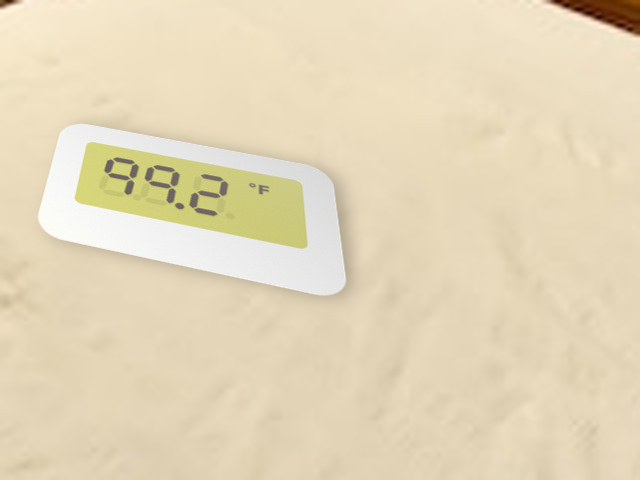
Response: 99.2°F
